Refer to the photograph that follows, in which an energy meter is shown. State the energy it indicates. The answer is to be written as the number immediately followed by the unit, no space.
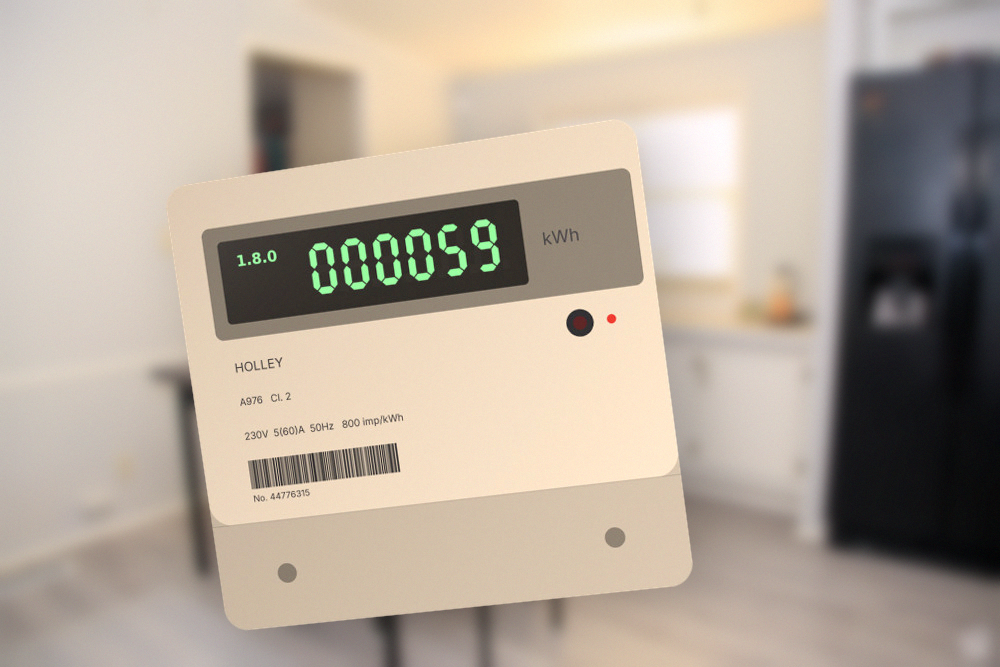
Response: 59kWh
